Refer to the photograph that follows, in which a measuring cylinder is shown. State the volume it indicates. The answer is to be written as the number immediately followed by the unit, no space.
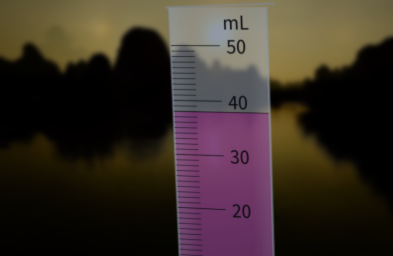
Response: 38mL
